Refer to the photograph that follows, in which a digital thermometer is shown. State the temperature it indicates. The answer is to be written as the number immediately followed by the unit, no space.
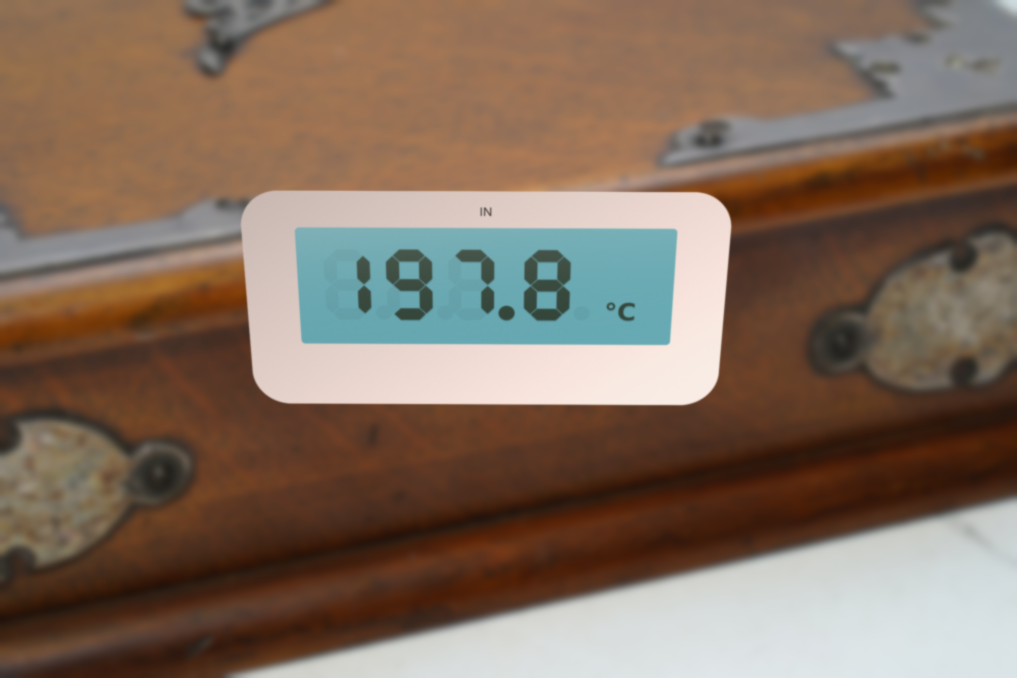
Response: 197.8°C
